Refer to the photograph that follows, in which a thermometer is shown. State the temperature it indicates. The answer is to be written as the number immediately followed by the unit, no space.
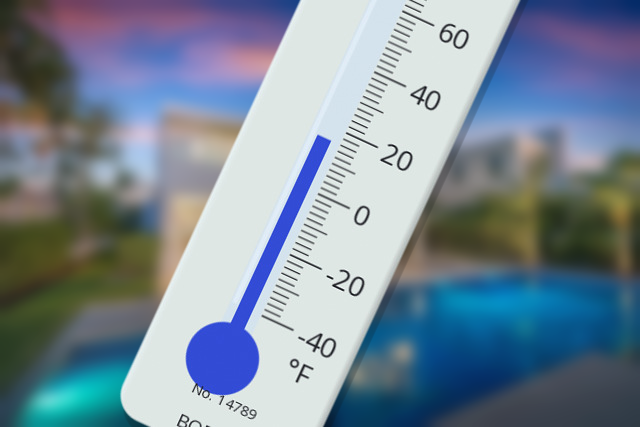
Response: 16°F
